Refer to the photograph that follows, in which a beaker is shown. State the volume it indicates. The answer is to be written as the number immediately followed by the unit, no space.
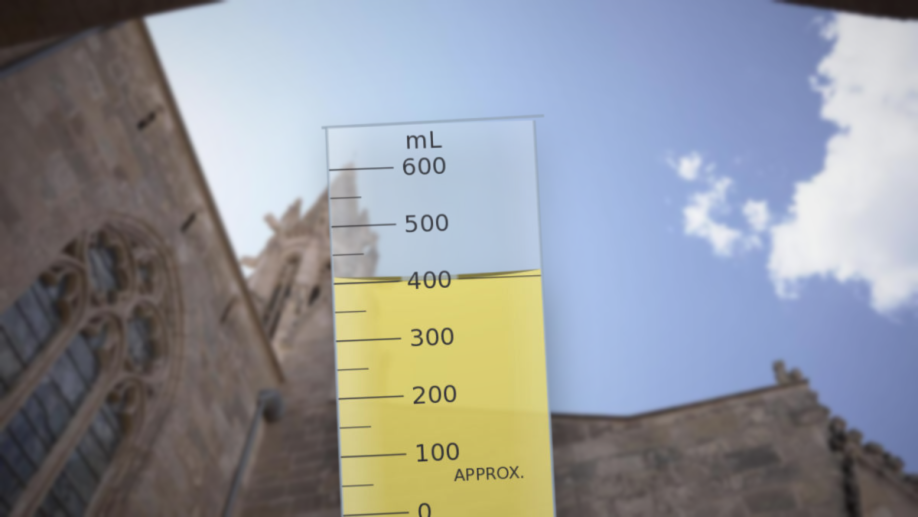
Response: 400mL
